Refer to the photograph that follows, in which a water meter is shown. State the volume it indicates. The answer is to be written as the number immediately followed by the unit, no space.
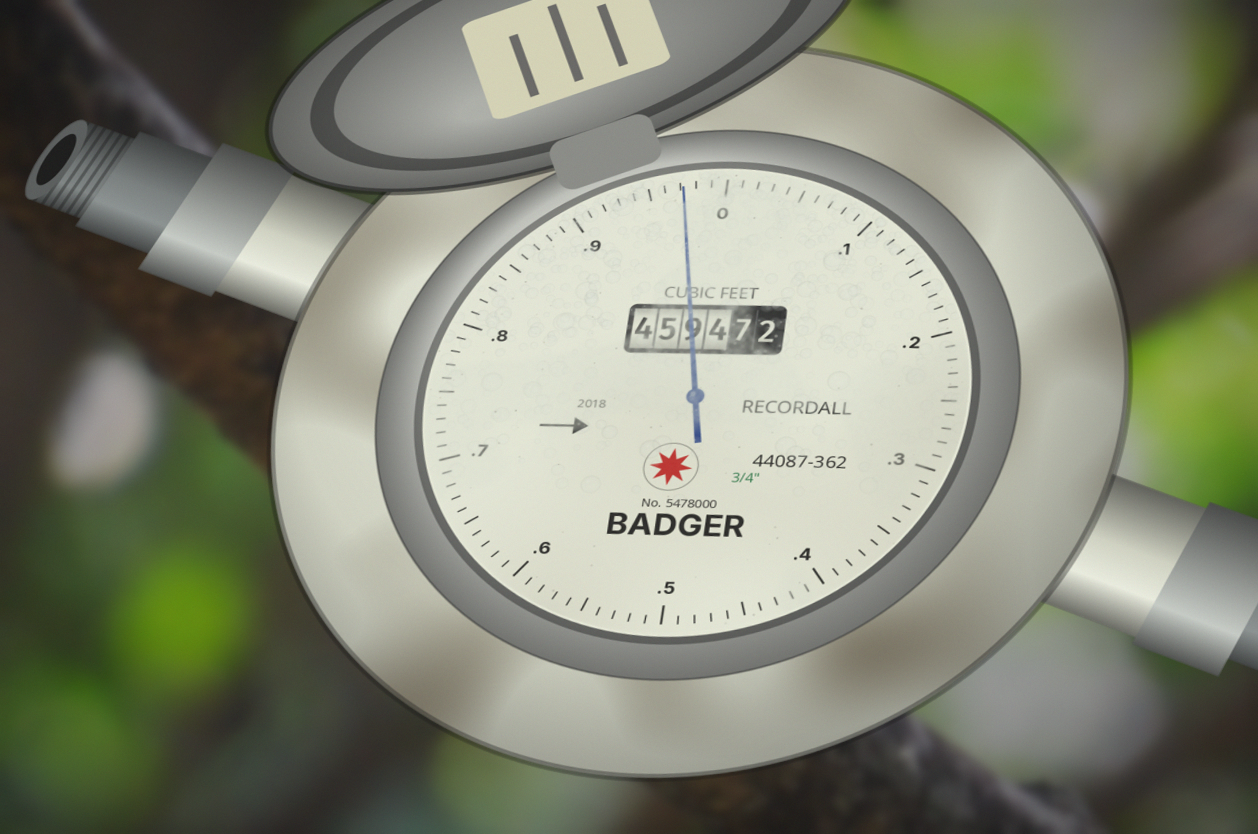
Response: 459471.97ft³
